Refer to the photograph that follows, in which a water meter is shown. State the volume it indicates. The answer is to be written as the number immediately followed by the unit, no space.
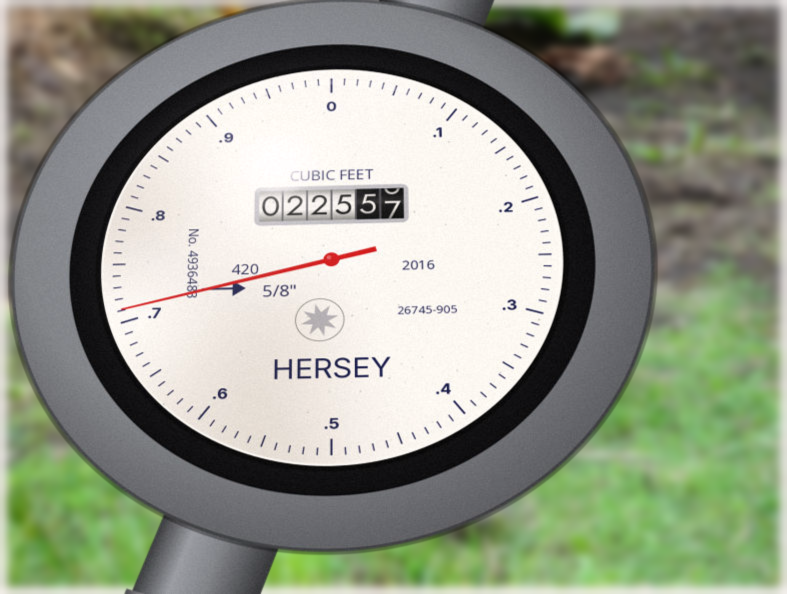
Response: 22556.71ft³
